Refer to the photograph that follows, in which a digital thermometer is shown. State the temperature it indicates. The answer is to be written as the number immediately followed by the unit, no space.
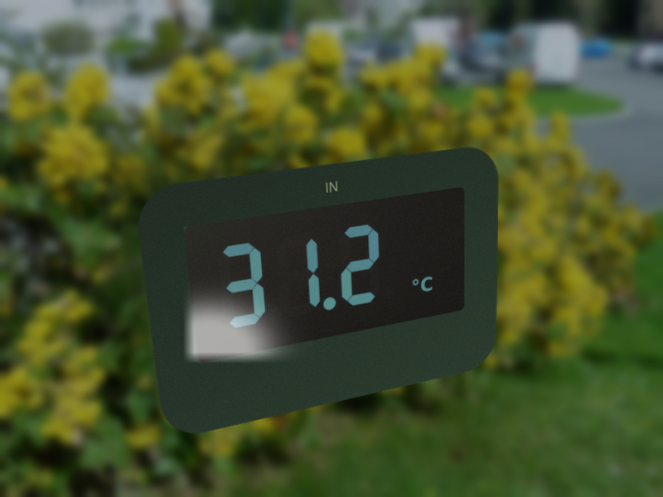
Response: 31.2°C
